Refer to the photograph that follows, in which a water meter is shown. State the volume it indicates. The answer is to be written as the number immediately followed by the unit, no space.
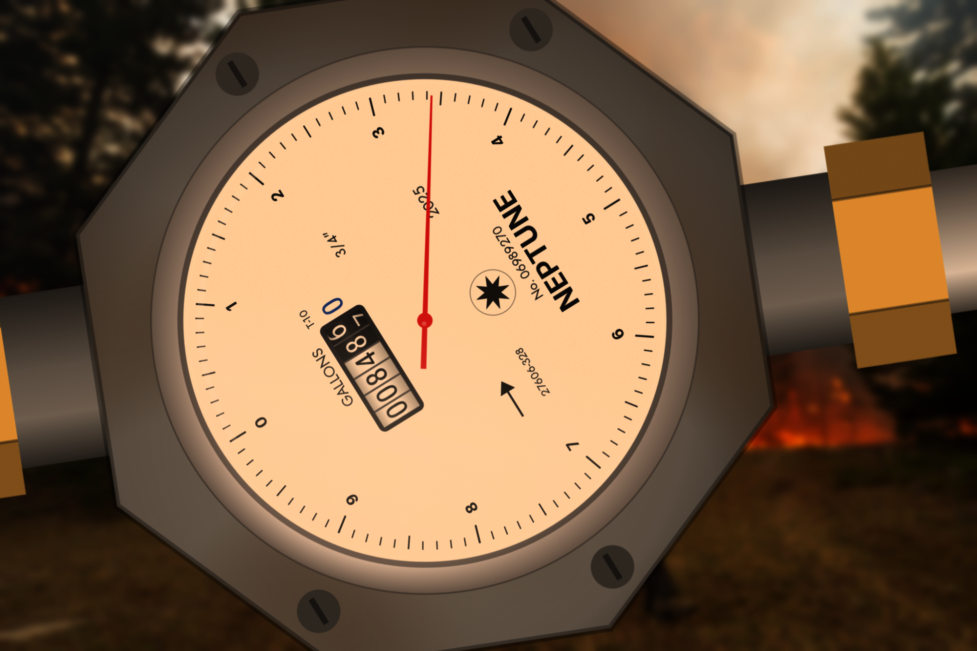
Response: 84863.4gal
